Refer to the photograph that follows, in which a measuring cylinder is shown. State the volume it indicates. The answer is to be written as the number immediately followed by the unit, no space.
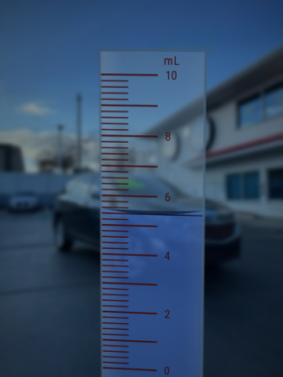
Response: 5.4mL
